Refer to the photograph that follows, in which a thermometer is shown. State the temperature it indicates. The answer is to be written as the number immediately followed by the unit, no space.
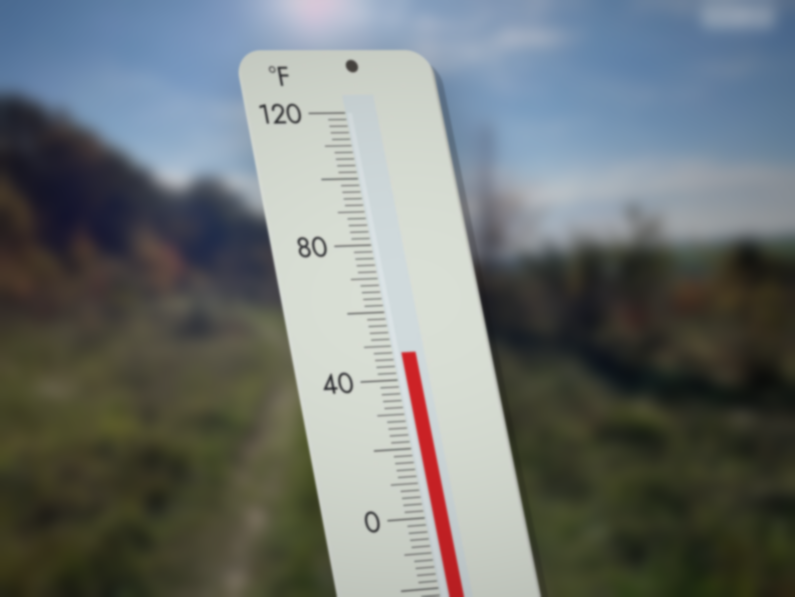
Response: 48°F
